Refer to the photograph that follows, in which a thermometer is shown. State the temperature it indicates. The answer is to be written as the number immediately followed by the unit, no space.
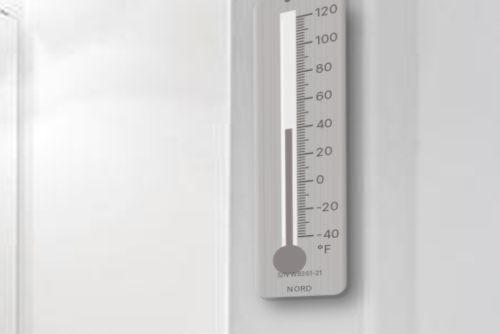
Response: 40°F
